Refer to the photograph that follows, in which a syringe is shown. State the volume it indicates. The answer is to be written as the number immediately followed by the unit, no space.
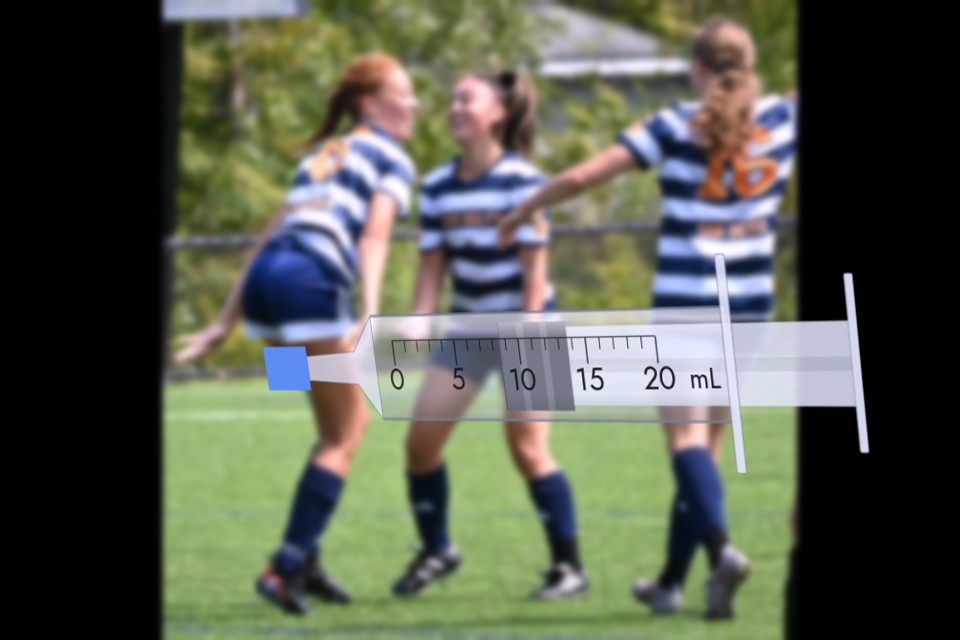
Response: 8.5mL
